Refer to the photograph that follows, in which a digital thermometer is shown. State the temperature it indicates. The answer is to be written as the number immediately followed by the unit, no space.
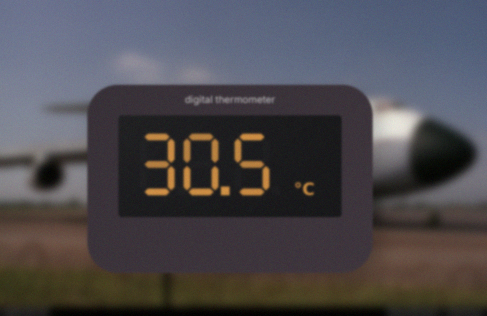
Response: 30.5°C
